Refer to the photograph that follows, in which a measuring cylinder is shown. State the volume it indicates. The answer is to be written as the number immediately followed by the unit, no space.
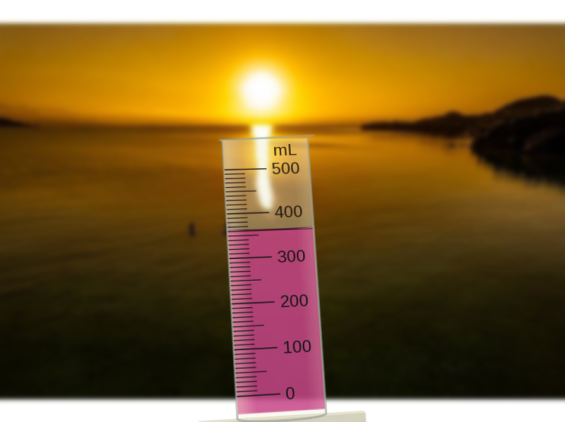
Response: 360mL
